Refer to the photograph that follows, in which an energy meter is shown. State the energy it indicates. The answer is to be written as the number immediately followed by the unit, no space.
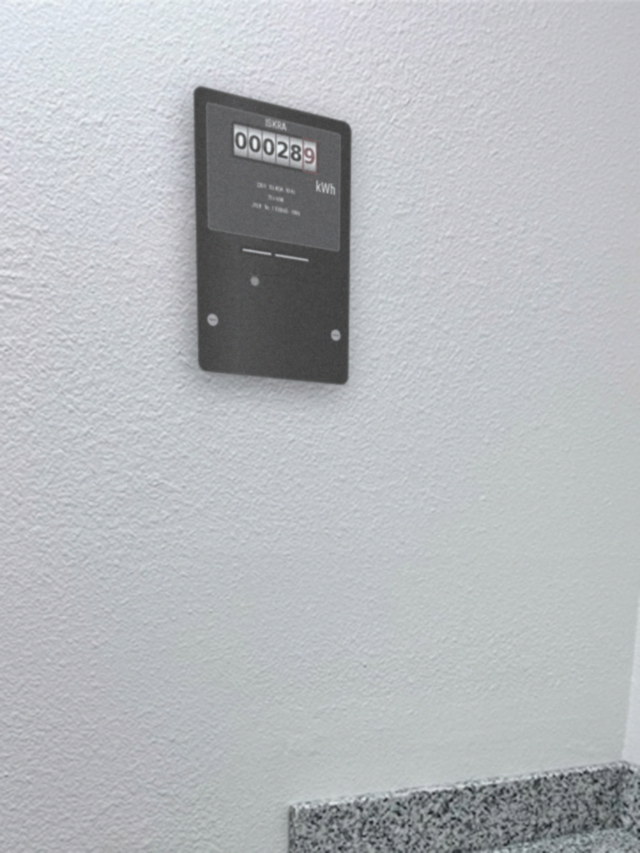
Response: 28.9kWh
